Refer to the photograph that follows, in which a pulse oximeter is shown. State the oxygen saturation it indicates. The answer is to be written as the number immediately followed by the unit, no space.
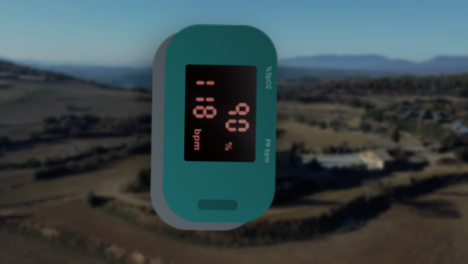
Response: 90%
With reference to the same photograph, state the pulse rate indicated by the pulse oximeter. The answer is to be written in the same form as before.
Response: 118bpm
